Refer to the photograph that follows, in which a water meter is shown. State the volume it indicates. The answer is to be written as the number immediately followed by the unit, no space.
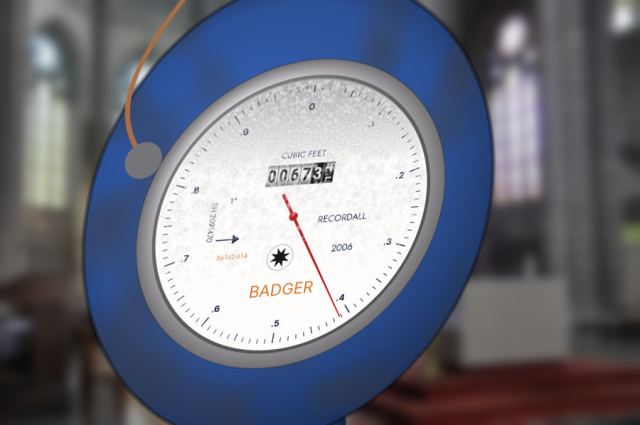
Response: 6734.41ft³
